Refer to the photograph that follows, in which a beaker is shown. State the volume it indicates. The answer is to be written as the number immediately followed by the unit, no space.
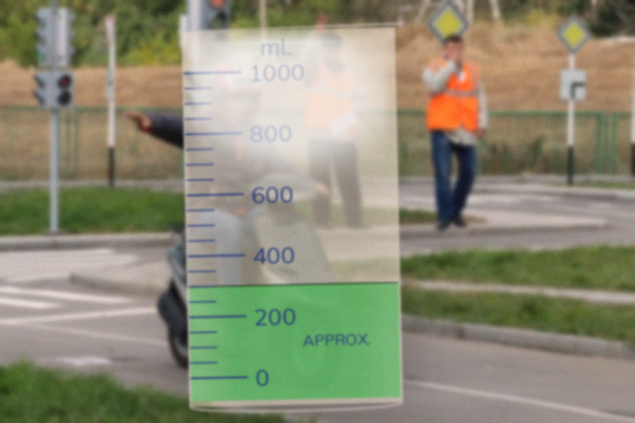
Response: 300mL
